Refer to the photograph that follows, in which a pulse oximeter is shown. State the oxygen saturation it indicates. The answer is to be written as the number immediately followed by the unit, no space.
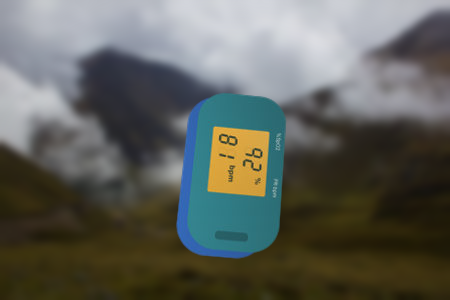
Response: 92%
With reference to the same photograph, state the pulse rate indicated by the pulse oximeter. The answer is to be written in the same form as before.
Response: 81bpm
